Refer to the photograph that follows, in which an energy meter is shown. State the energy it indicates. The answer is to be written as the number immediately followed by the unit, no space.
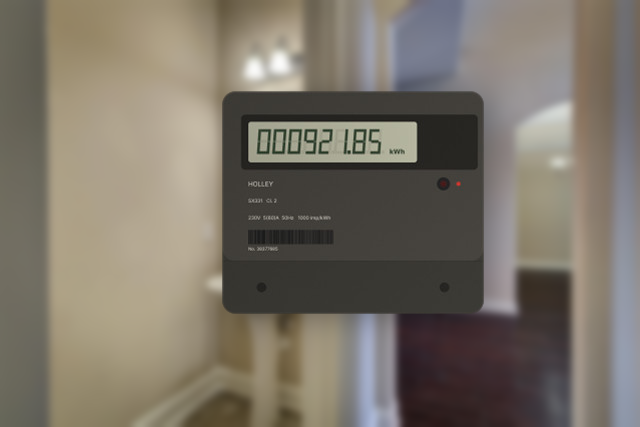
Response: 921.85kWh
